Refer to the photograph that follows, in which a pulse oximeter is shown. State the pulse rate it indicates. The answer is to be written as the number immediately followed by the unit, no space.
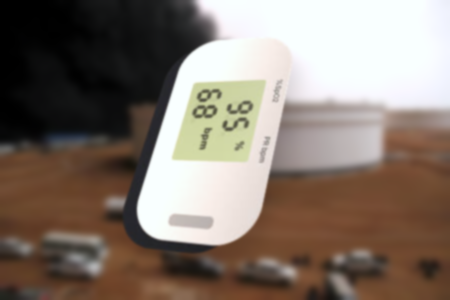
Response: 68bpm
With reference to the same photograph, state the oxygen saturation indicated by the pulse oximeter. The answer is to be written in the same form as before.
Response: 95%
